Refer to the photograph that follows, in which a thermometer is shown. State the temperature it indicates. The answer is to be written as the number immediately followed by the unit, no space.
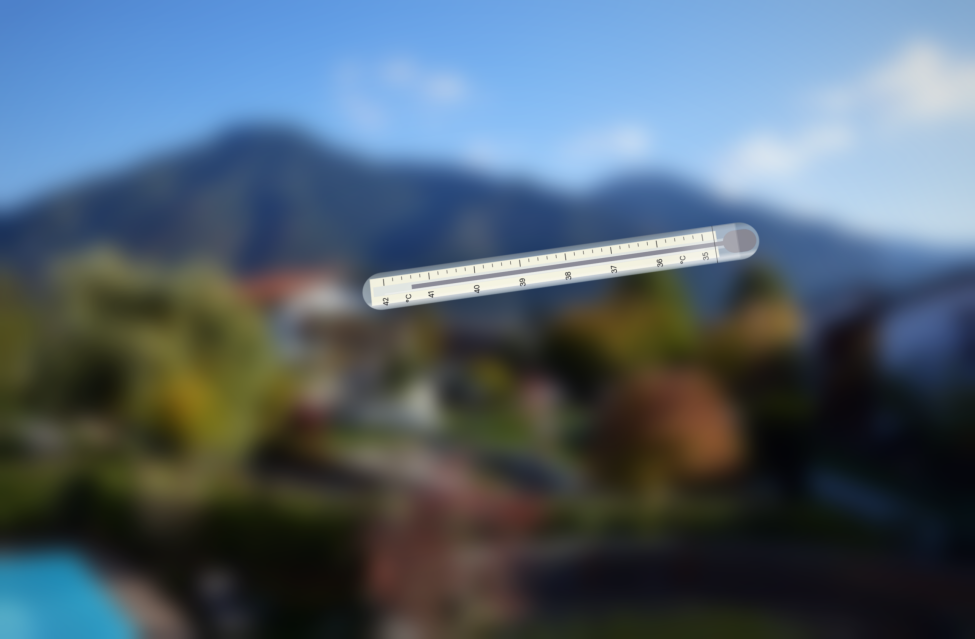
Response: 41.4°C
